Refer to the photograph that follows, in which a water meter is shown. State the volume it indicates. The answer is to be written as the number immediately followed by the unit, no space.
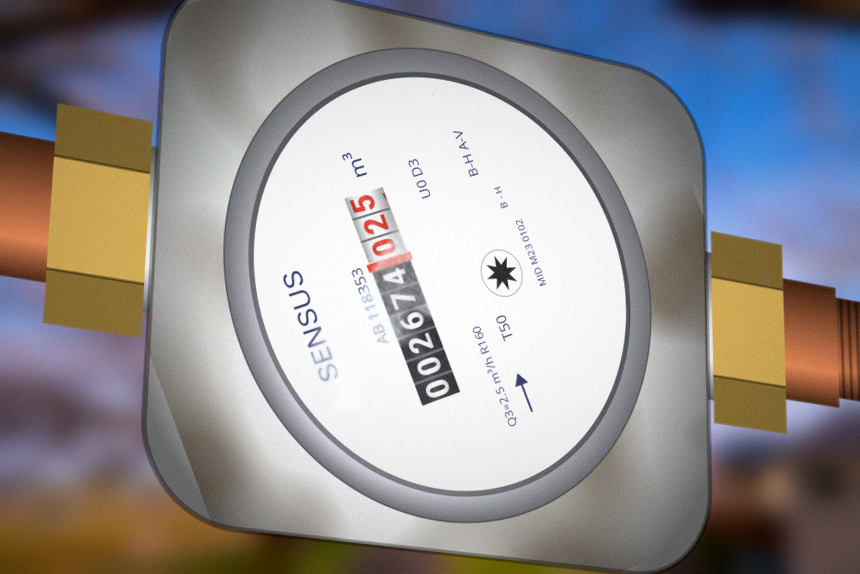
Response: 2674.025m³
